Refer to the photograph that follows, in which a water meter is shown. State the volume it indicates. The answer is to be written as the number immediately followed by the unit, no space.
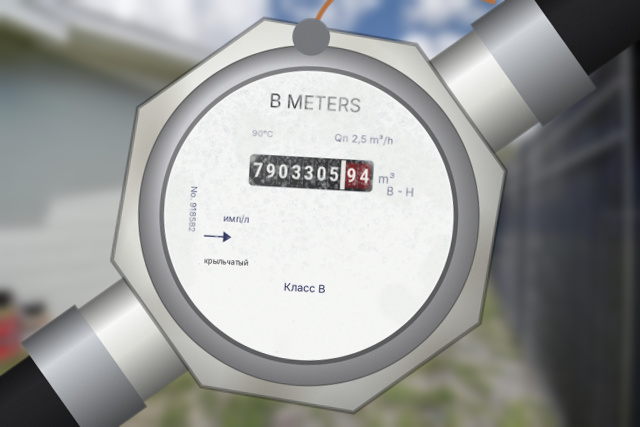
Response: 7903305.94m³
